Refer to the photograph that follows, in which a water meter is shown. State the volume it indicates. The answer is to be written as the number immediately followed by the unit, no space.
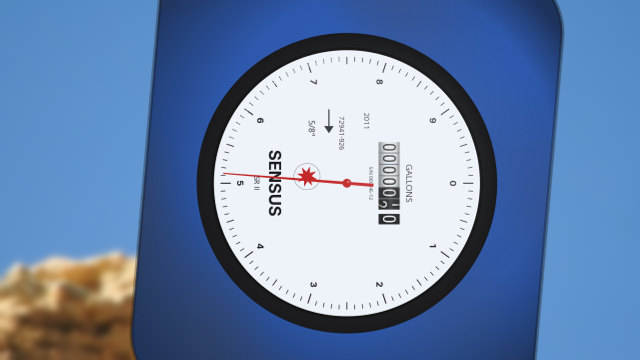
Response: 15.1gal
